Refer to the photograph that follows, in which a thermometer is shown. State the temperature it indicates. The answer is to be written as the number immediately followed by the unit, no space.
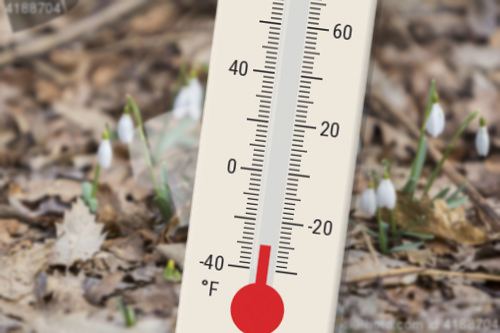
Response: -30°F
